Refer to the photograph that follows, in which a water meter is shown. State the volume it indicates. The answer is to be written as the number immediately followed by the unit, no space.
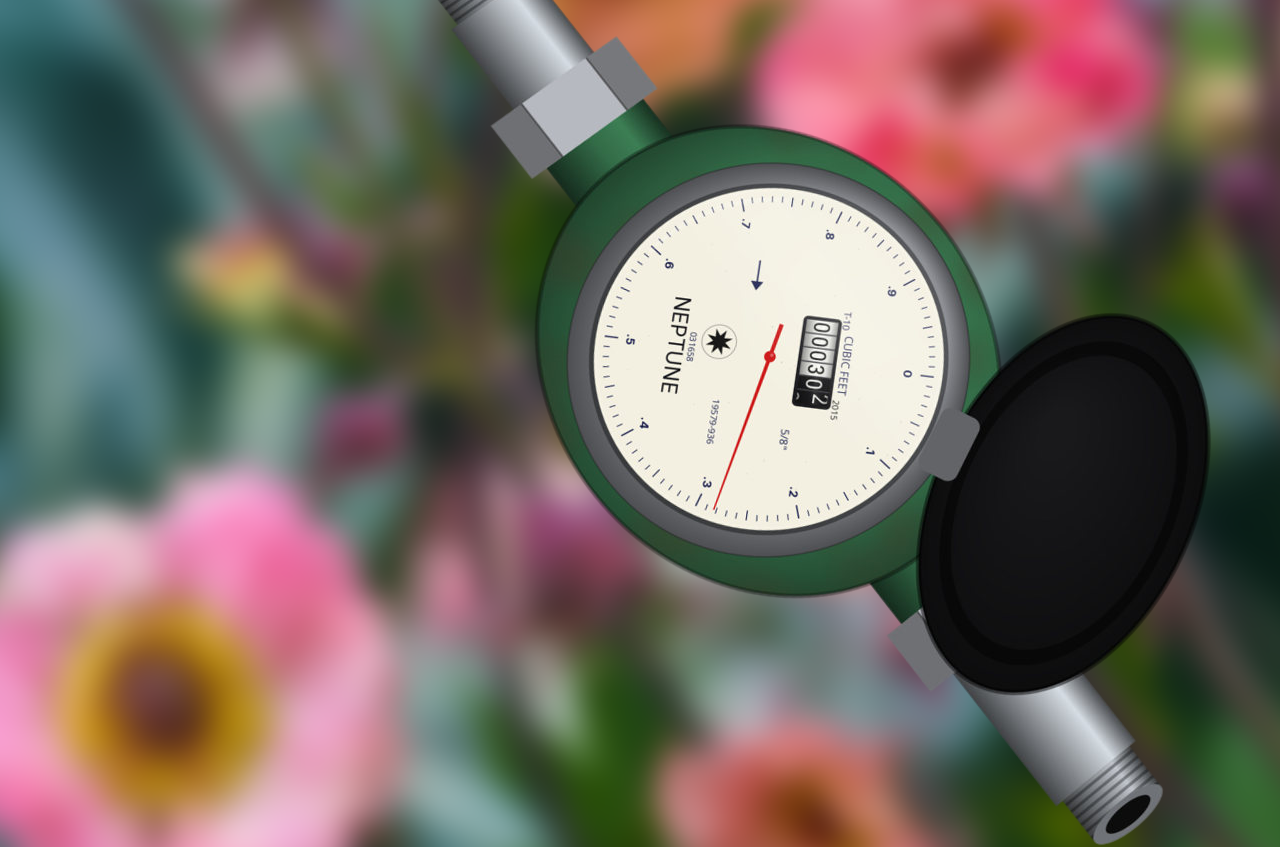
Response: 302.28ft³
